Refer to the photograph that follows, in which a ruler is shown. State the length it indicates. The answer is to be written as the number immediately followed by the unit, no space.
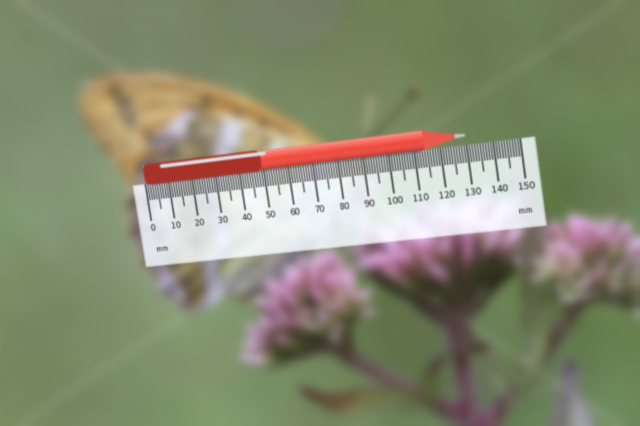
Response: 130mm
